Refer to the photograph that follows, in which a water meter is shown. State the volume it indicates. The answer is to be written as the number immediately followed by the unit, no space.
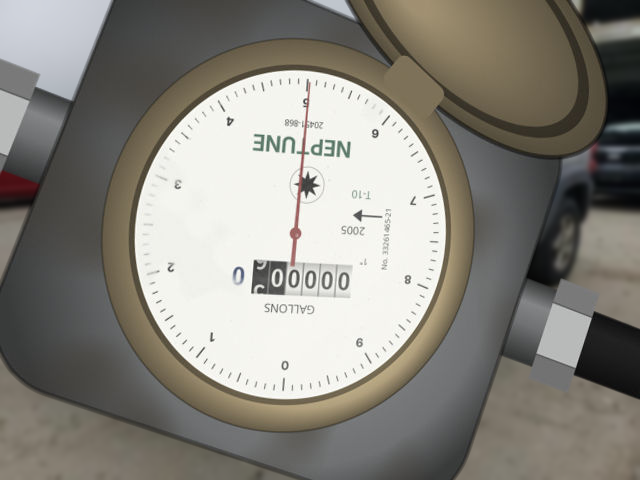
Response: 55.0gal
